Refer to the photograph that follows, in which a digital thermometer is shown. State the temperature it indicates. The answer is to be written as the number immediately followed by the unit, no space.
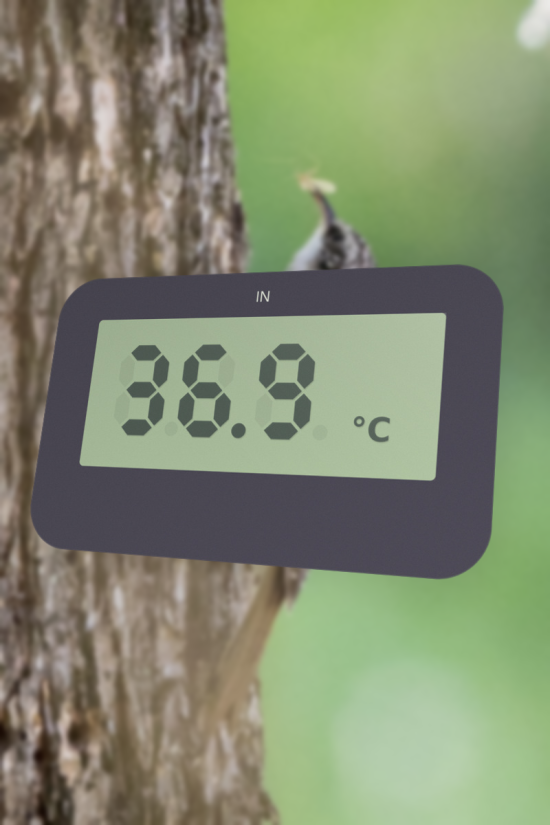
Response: 36.9°C
